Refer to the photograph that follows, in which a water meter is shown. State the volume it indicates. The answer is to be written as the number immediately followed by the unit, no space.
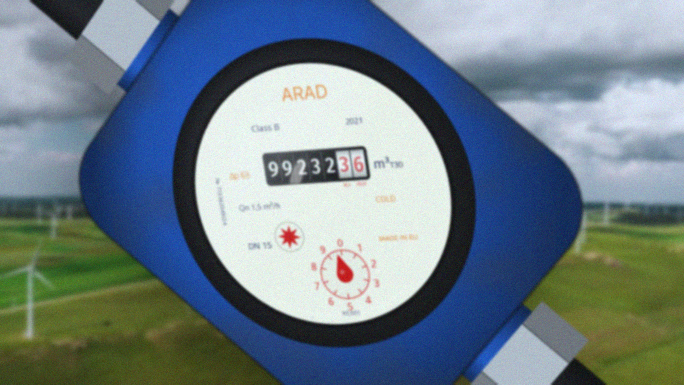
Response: 99232.359m³
